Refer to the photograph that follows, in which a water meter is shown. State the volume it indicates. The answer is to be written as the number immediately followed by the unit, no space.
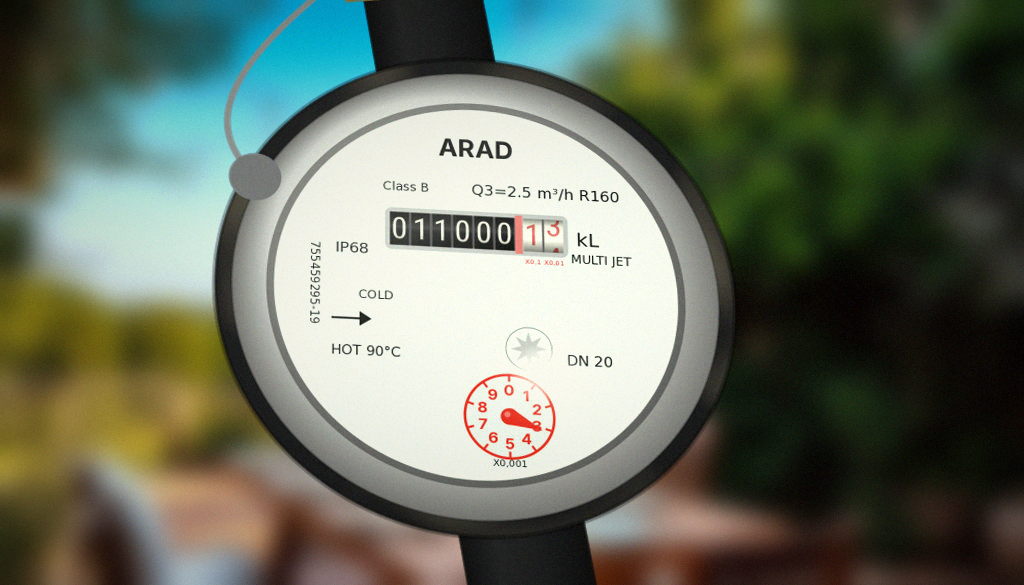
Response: 11000.133kL
